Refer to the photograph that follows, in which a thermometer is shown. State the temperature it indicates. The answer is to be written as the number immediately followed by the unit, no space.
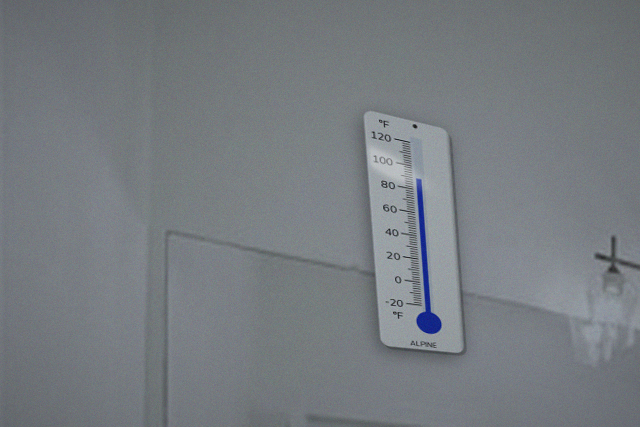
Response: 90°F
